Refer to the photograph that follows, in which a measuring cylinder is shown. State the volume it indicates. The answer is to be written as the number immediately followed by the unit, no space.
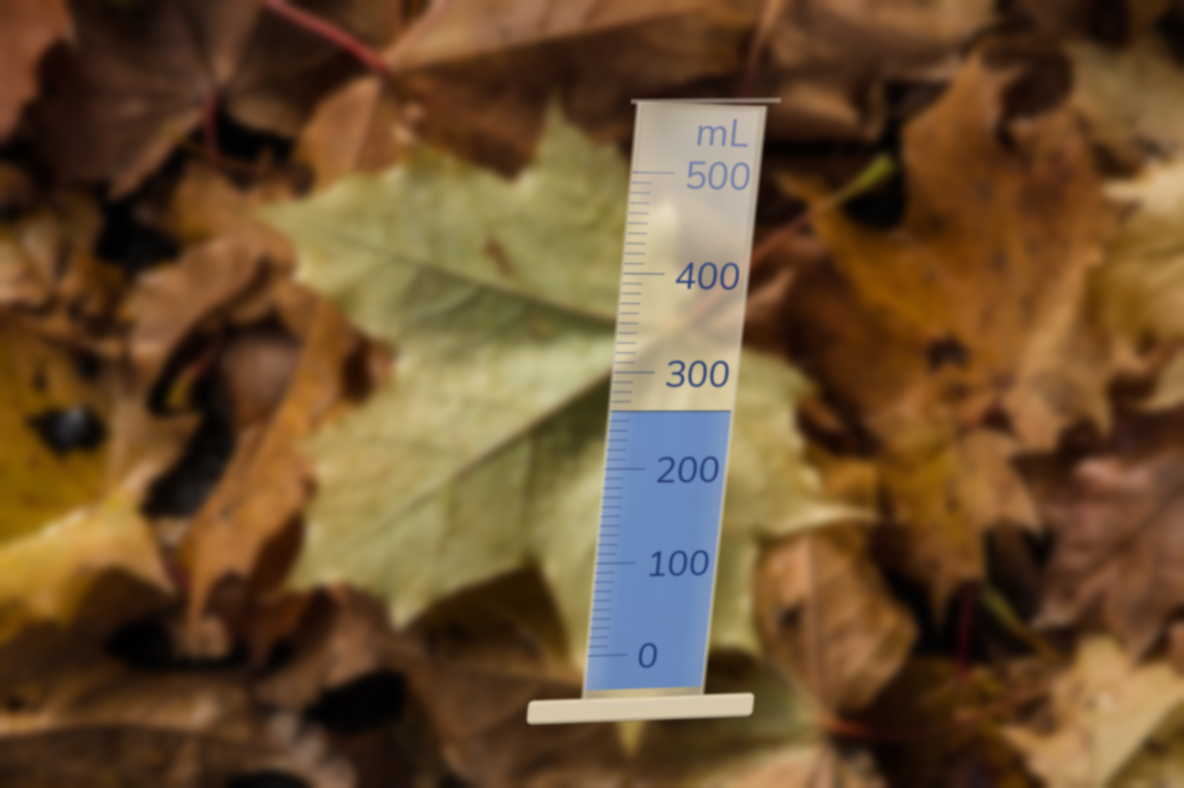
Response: 260mL
